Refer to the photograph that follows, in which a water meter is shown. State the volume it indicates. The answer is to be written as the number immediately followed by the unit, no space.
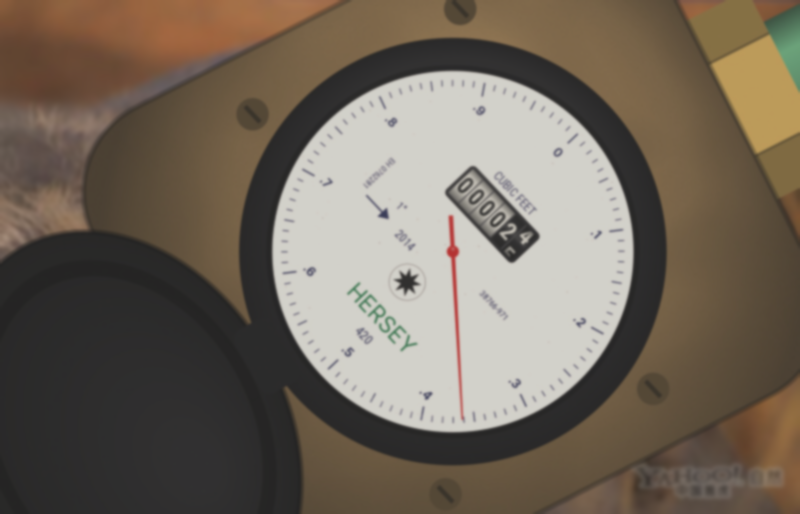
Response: 24.36ft³
